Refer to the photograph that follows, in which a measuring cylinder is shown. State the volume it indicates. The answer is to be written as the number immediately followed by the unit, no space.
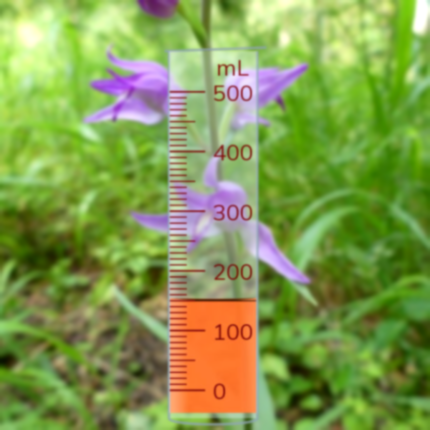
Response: 150mL
